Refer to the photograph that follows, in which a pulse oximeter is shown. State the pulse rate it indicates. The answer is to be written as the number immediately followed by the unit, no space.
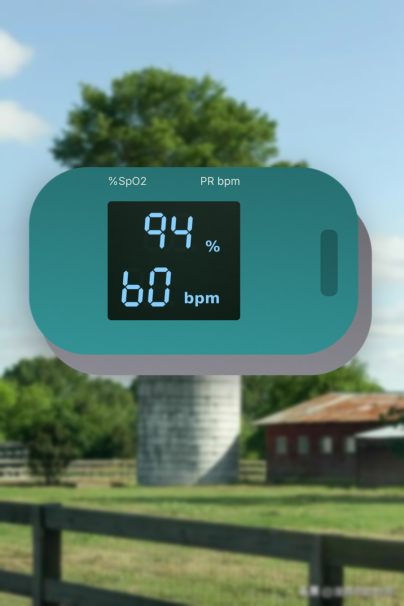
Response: 60bpm
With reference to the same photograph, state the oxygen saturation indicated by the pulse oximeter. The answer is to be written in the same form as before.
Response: 94%
